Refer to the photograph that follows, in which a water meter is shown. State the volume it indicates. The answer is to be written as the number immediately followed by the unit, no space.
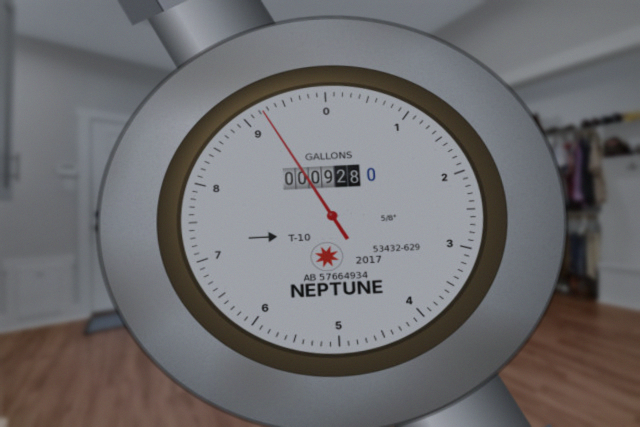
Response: 9279.2gal
